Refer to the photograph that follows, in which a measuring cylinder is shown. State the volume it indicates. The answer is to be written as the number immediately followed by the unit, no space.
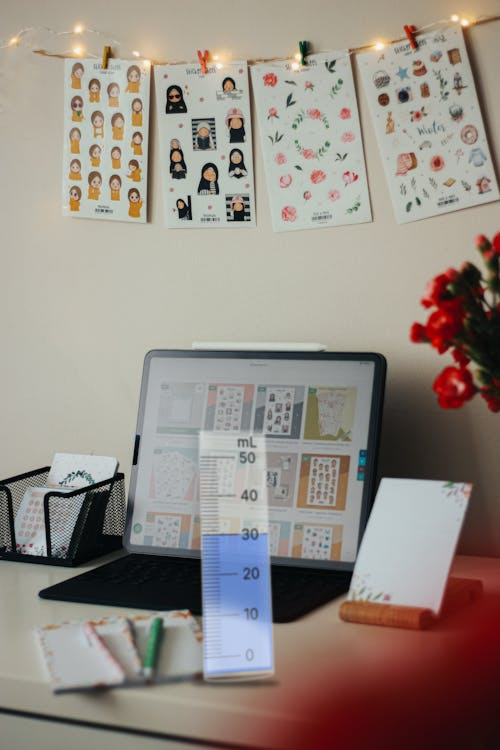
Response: 30mL
